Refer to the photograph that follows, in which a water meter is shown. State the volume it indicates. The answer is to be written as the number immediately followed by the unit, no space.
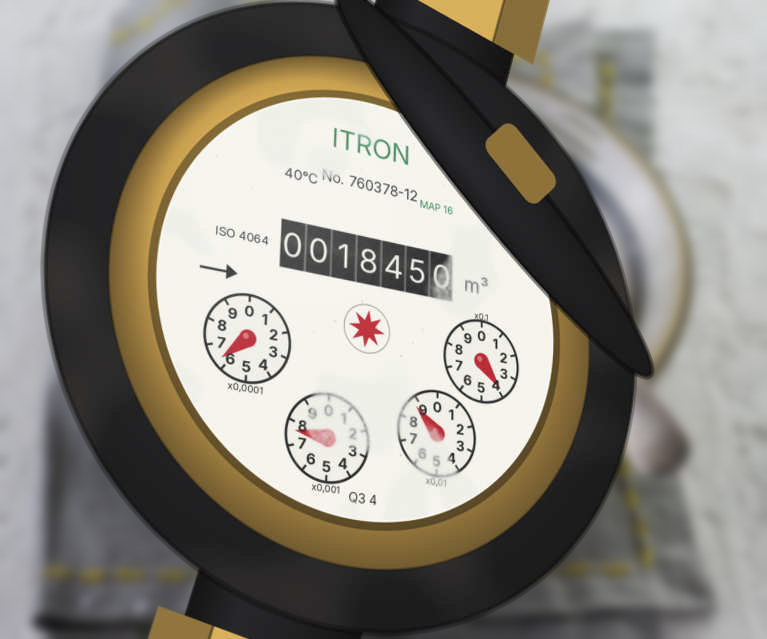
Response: 18450.3876m³
